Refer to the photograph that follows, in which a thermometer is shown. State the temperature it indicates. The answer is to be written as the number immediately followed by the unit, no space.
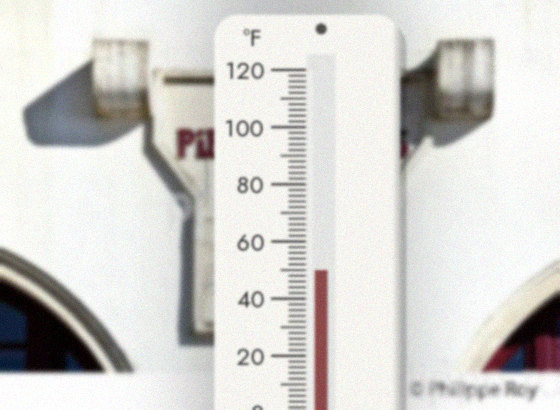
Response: 50°F
